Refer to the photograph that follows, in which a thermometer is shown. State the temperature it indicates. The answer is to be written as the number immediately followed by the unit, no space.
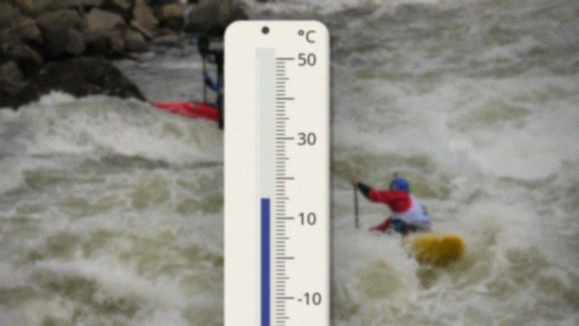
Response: 15°C
